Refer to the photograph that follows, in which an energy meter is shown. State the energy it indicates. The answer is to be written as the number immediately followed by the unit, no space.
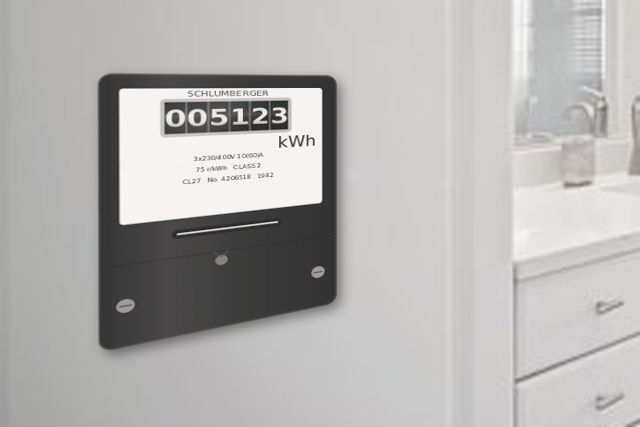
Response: 5123kWh
